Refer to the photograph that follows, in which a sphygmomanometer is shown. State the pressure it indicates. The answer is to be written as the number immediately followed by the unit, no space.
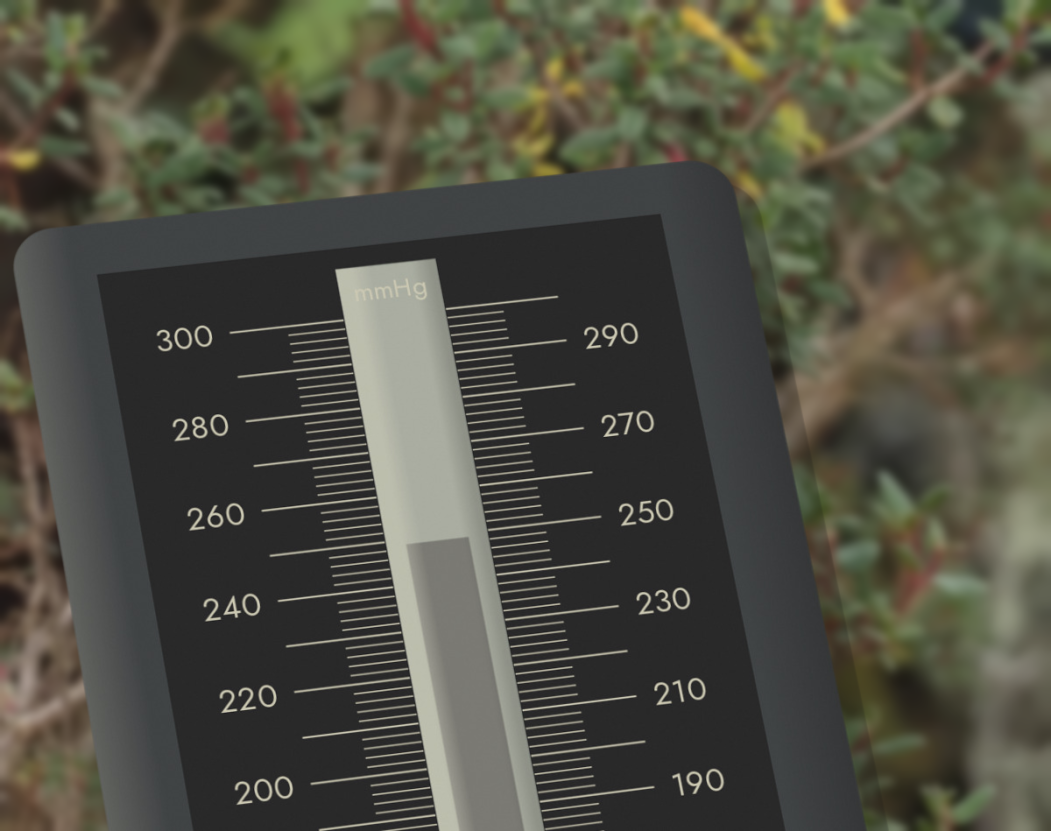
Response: 249mmHg
